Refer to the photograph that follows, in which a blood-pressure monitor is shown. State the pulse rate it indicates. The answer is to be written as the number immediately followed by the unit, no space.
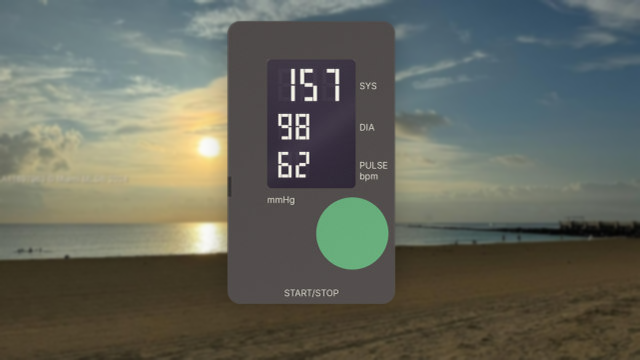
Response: 62bpm
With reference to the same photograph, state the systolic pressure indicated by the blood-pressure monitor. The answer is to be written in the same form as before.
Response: 157mmHg
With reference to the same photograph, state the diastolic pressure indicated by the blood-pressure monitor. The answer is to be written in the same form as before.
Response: 98mmHg
